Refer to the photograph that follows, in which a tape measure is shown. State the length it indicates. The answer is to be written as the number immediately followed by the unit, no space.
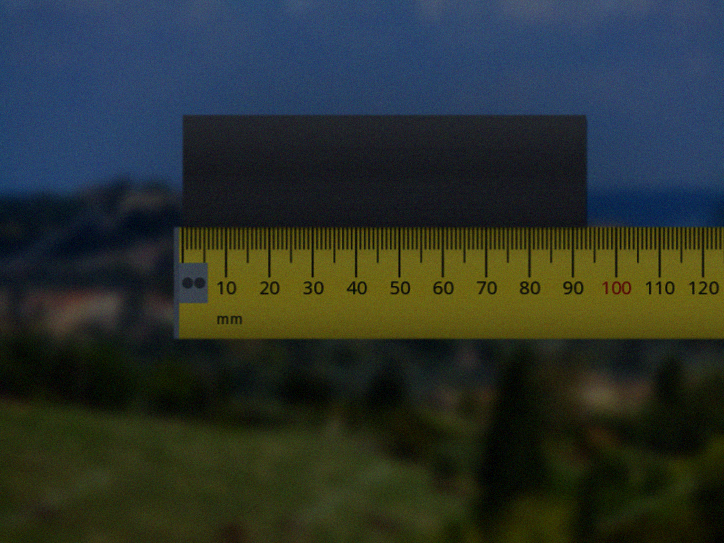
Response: 93mm
